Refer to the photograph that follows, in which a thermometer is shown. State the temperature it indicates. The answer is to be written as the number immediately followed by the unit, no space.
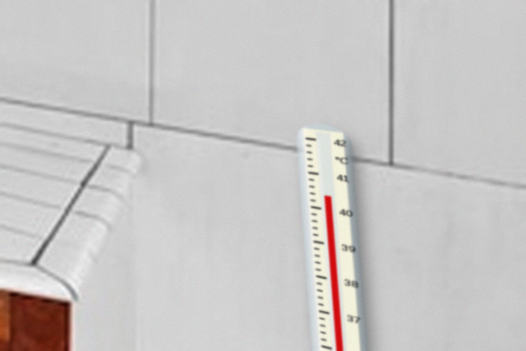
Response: 40.4°C
